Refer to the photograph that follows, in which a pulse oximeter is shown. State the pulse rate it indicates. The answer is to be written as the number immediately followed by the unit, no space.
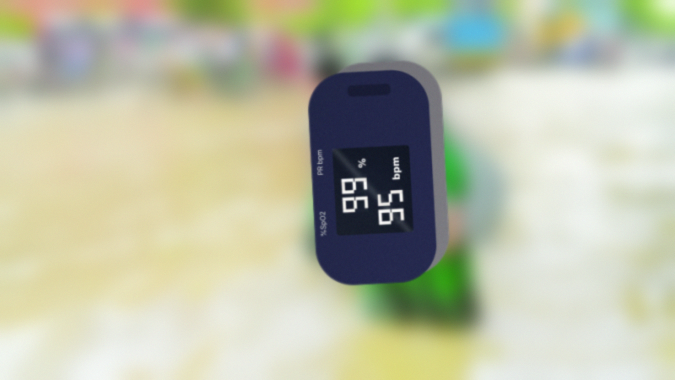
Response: 95bpm
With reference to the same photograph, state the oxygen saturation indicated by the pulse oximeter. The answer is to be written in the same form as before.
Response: 99%
